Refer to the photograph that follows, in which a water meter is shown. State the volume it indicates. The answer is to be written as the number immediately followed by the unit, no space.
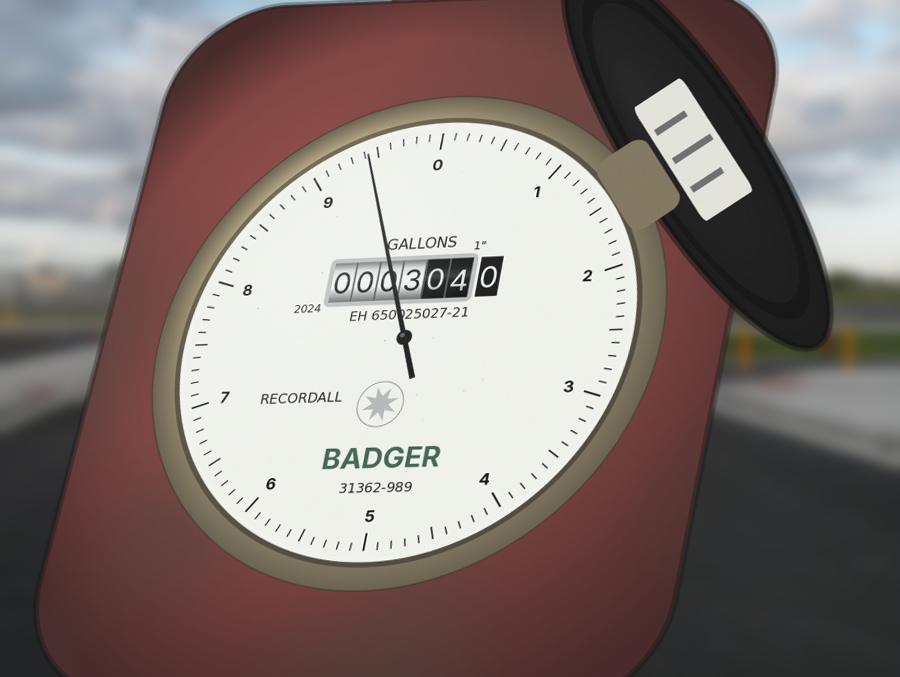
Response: 3039.4gal
